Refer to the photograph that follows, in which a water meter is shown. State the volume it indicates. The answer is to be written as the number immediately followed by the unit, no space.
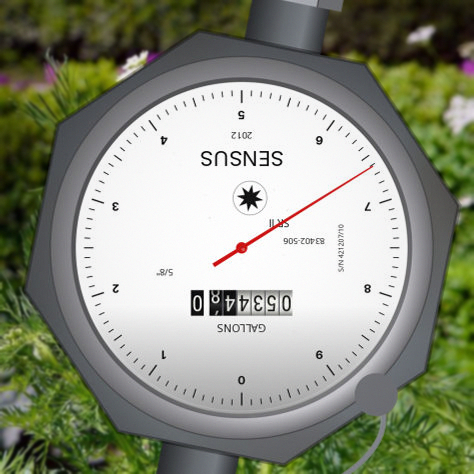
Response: 534476.6gal
